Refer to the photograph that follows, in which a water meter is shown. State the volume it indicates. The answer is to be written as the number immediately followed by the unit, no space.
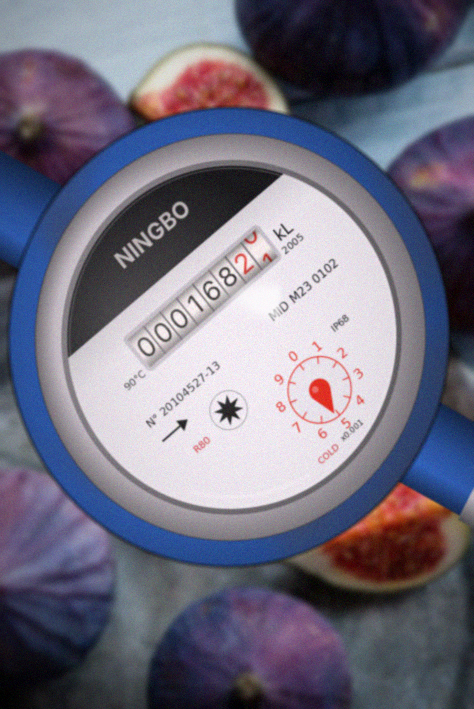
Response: 168.205kL
